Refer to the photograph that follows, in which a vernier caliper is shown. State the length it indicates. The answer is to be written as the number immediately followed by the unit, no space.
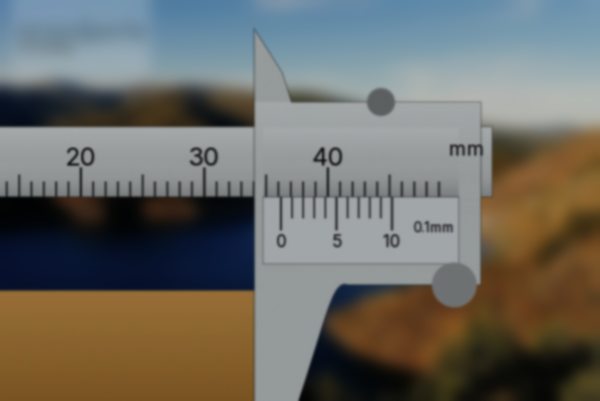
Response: 36.2mm
